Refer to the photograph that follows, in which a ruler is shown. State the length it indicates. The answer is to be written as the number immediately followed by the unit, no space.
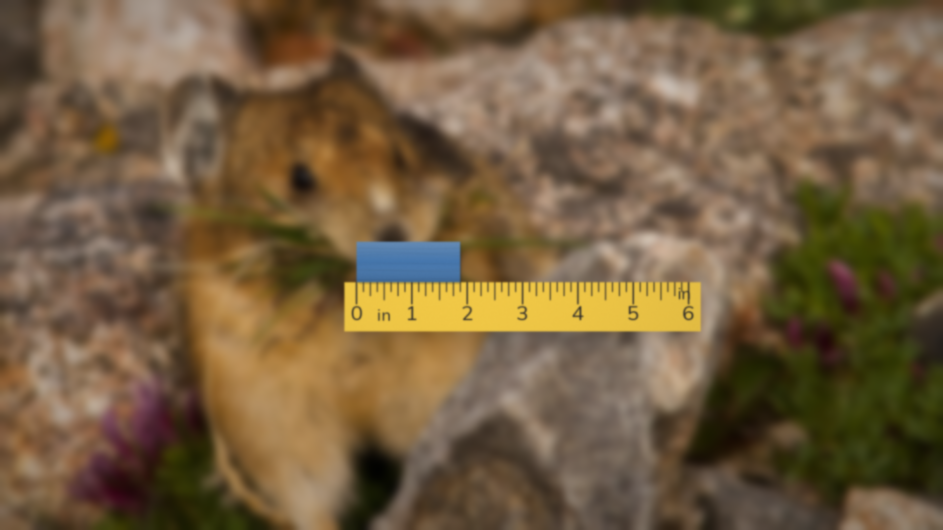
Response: 1.875in
